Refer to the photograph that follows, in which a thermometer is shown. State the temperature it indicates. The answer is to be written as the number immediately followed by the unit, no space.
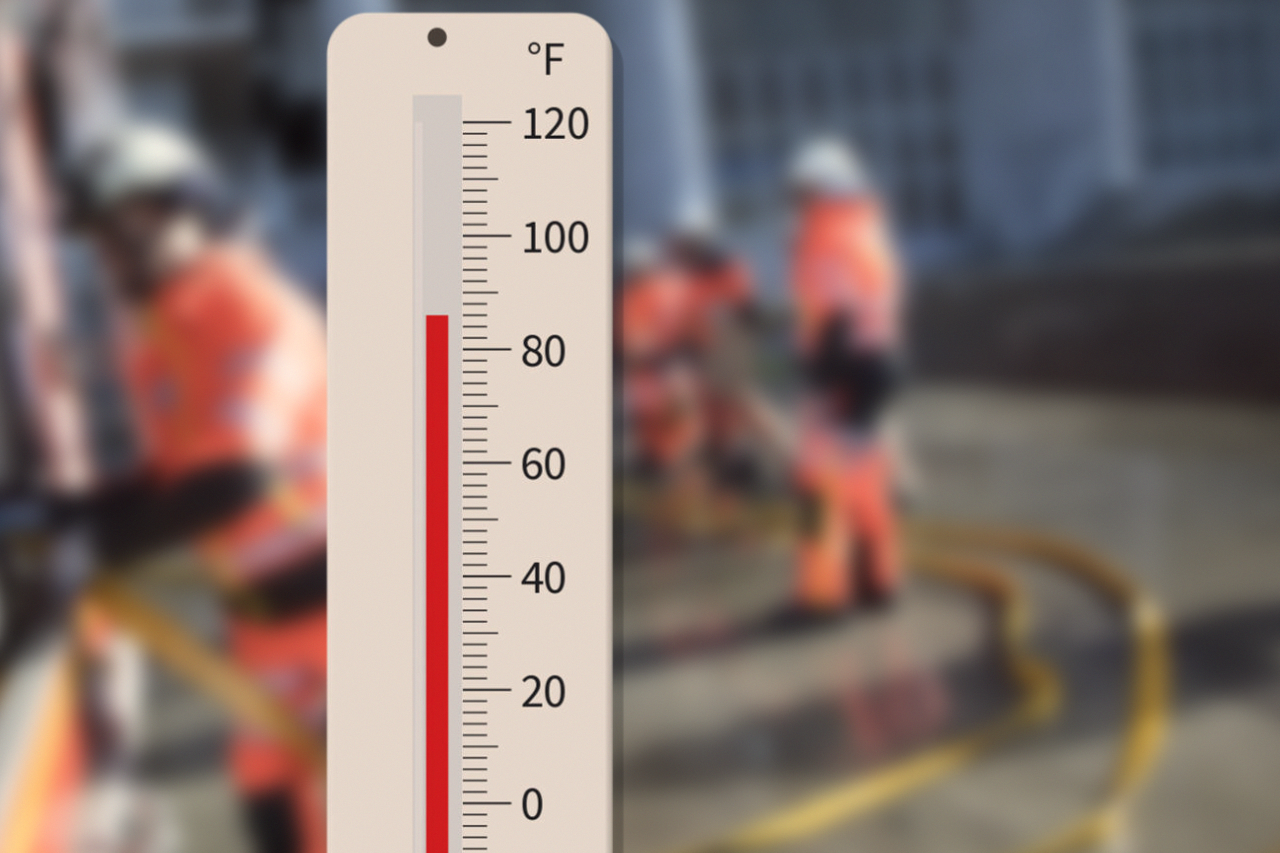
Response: 86°F
